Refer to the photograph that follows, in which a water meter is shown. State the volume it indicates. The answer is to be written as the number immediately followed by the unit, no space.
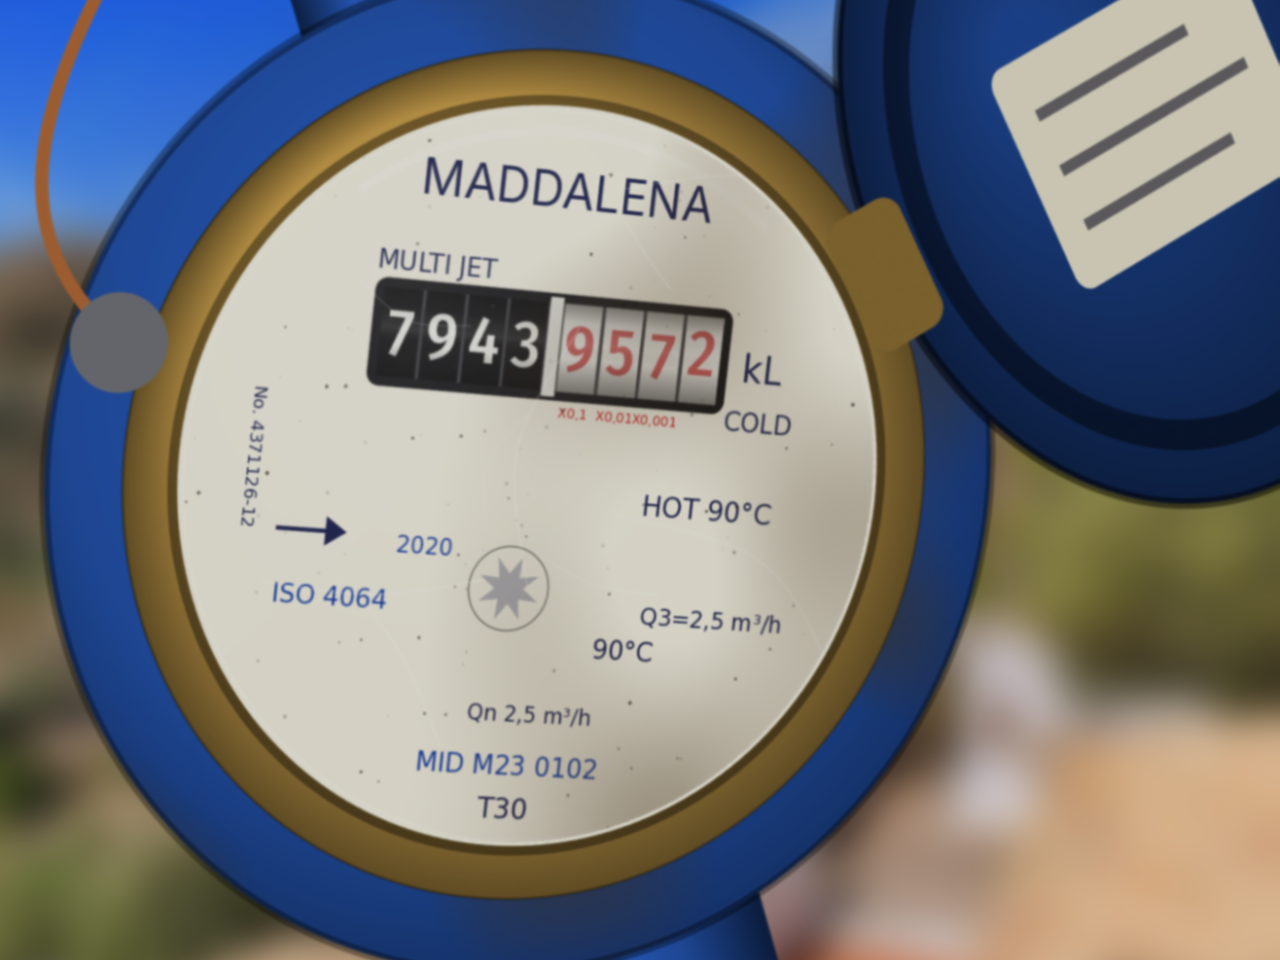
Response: 7943.9572kL
